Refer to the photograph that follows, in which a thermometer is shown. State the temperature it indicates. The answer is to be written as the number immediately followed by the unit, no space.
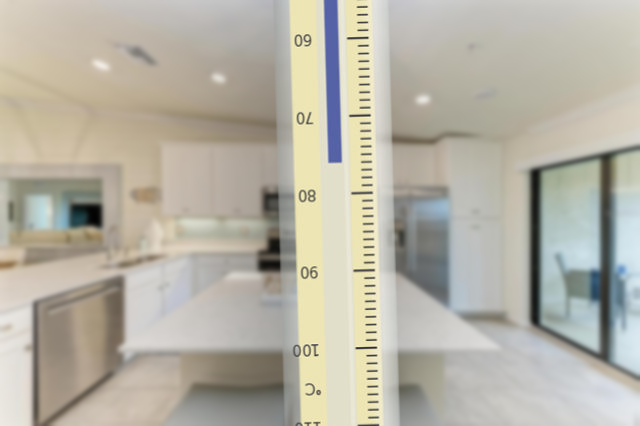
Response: 76°C
